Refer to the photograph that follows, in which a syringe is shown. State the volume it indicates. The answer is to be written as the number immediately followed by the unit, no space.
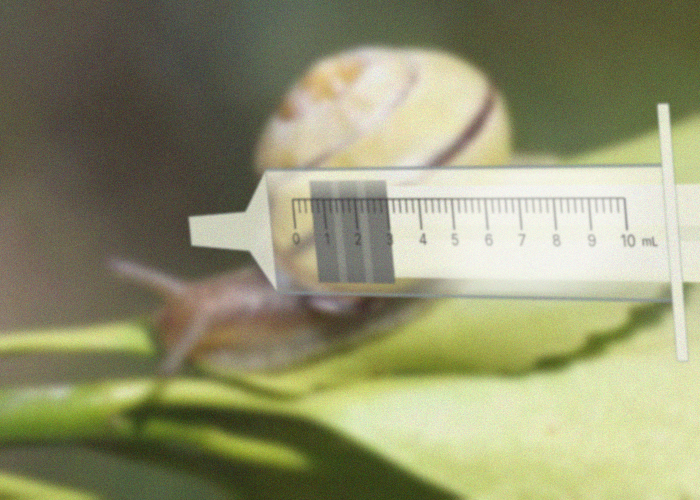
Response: 0.6mL
